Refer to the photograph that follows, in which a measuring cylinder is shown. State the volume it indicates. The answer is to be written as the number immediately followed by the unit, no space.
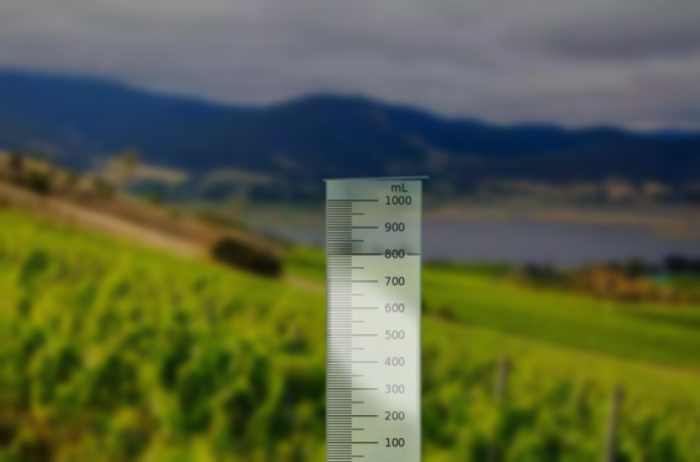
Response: 800mL
